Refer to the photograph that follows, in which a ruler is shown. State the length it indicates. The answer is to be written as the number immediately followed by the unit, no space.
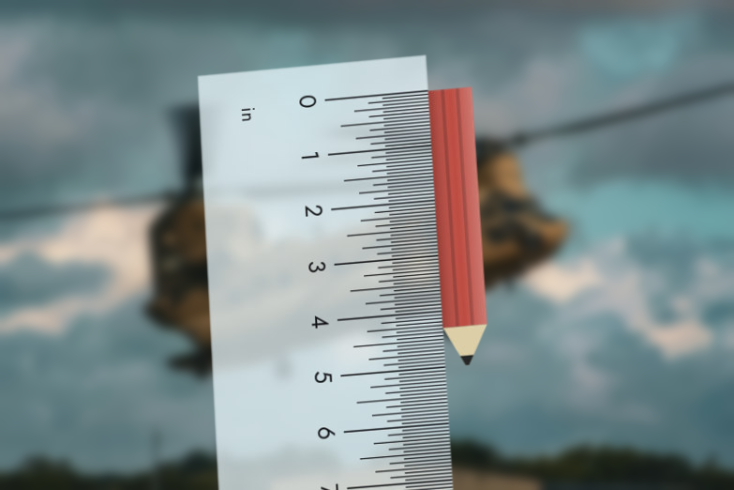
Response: 5in
